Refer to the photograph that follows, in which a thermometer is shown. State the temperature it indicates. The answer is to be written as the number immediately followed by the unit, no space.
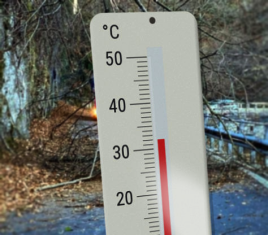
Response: 32°C
